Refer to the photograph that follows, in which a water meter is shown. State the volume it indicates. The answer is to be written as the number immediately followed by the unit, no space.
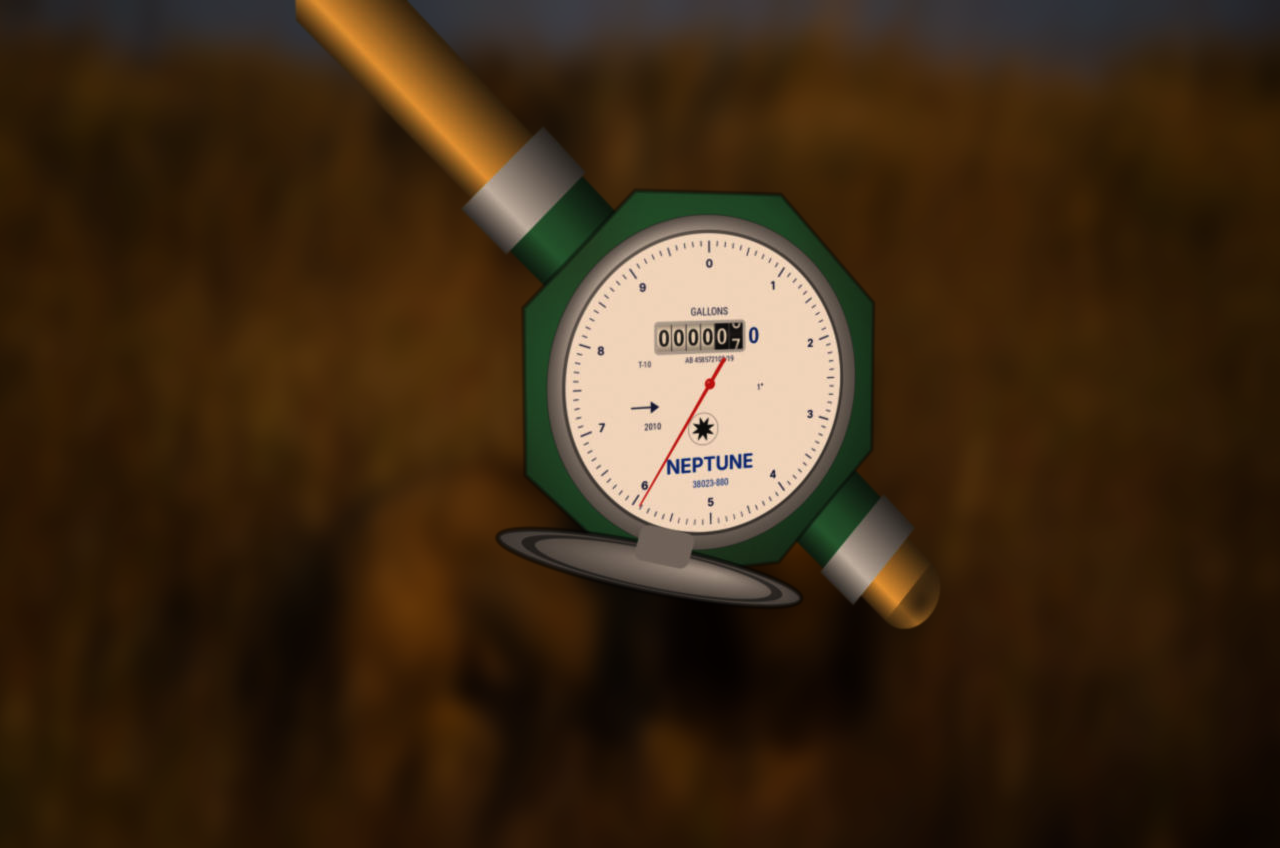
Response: 65.9gal
